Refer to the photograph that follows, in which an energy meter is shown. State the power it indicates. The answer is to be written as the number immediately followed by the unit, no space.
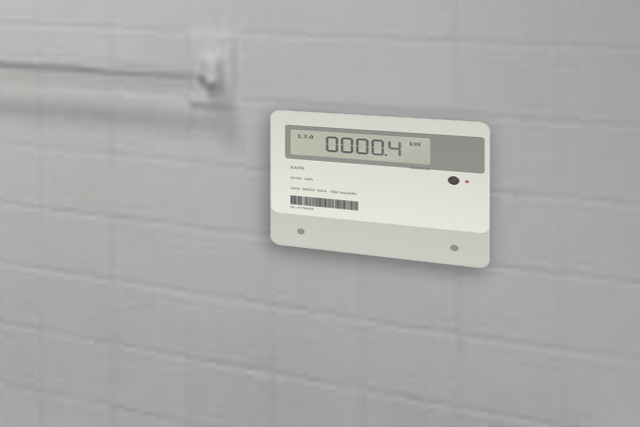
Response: 0.4kW
